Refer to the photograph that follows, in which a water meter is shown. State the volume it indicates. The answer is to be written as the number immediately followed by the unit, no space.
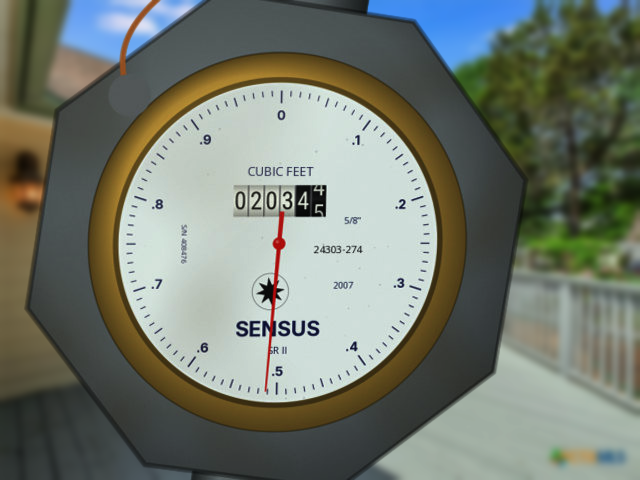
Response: 20344.51ft³
